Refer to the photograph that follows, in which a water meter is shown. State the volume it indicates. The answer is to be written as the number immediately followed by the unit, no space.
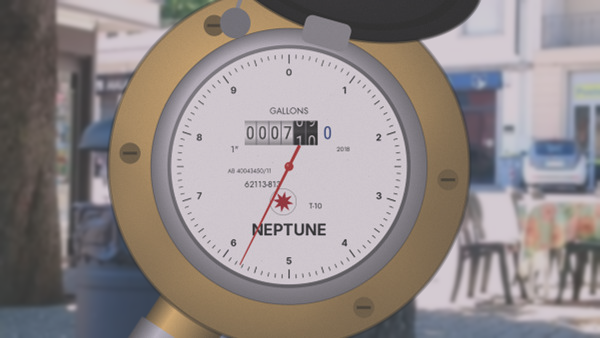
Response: 7095.7gal
